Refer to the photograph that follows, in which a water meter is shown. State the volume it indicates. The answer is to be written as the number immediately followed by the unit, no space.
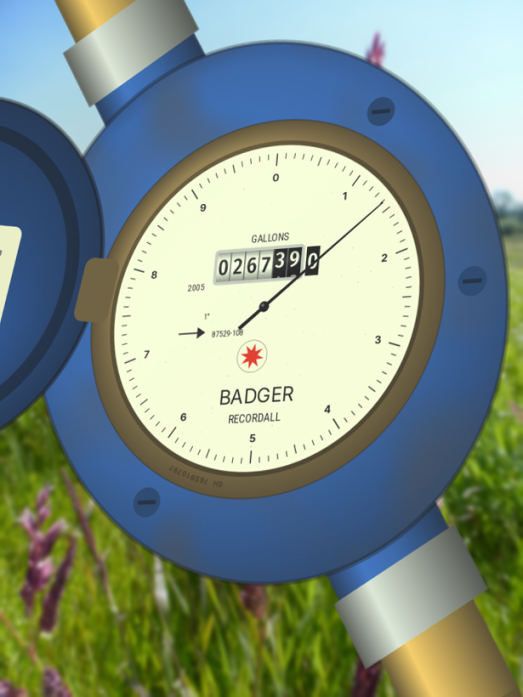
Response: 267391.4gal
